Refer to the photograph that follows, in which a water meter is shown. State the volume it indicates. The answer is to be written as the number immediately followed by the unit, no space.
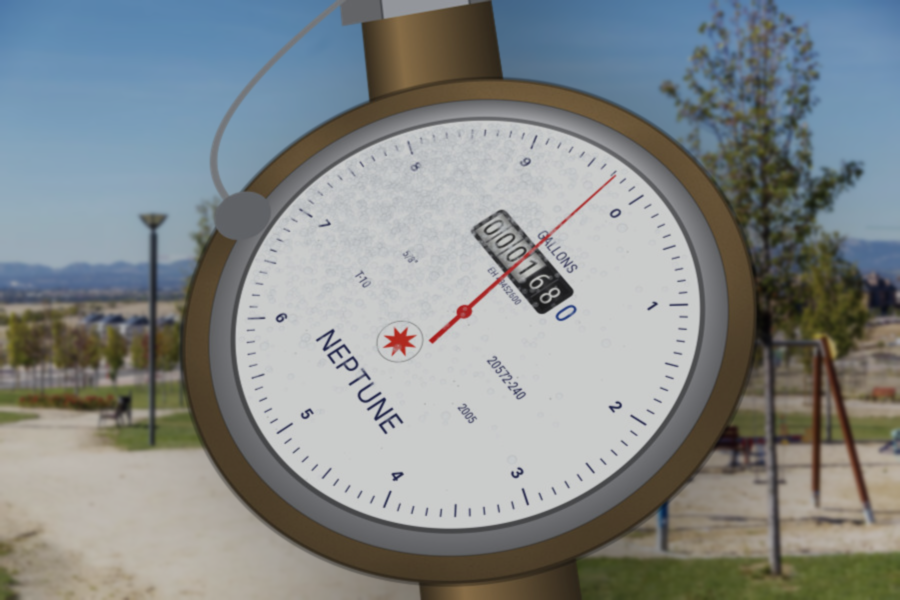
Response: 1679.7gal
